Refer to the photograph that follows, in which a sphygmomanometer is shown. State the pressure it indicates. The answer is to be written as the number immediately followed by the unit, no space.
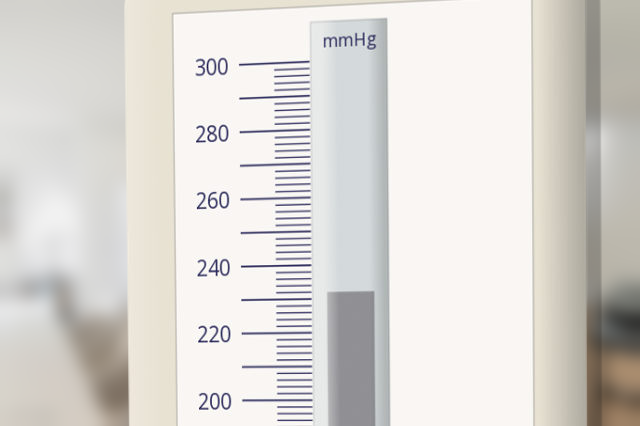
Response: 232mmHg
